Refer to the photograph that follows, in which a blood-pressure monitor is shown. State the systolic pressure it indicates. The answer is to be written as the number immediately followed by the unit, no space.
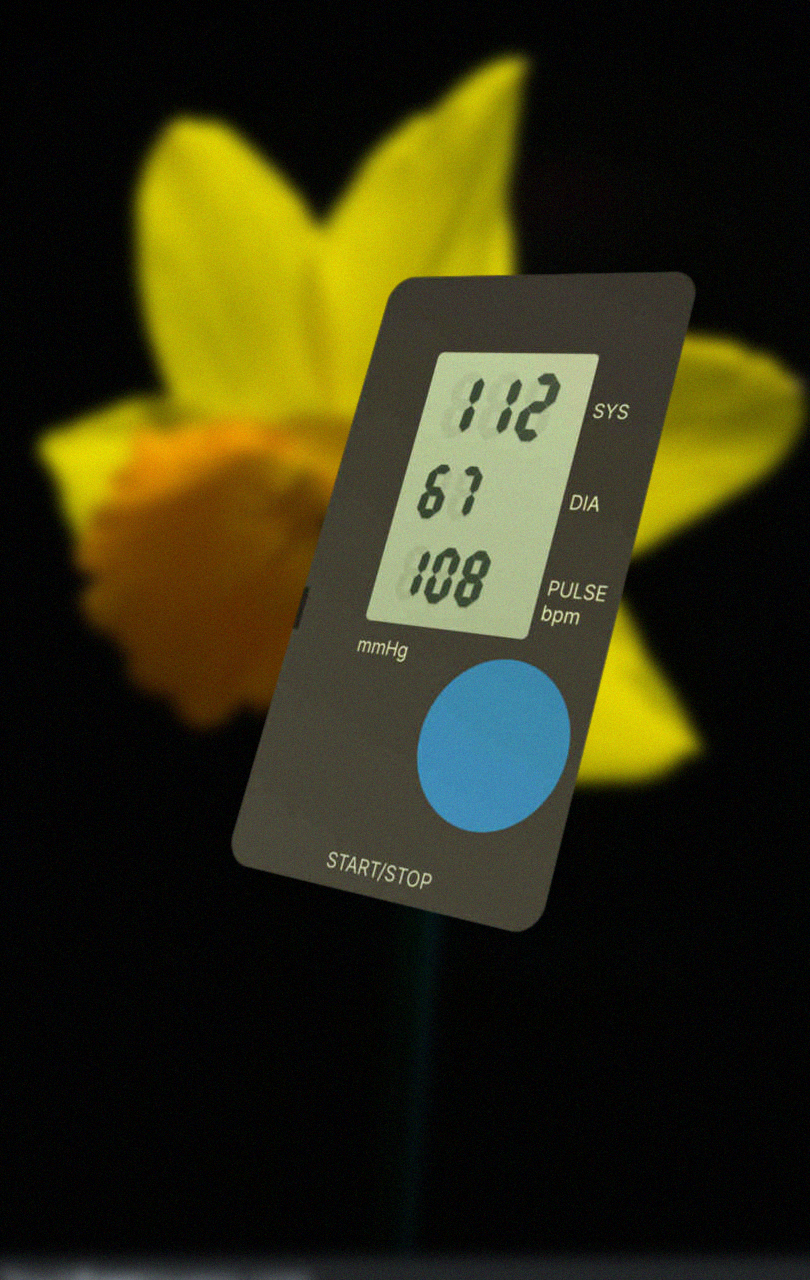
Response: 112mmHg
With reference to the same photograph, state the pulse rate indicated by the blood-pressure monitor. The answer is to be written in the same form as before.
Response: 108bpm
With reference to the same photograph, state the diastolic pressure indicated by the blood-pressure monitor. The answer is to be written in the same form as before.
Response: 67mmHg
